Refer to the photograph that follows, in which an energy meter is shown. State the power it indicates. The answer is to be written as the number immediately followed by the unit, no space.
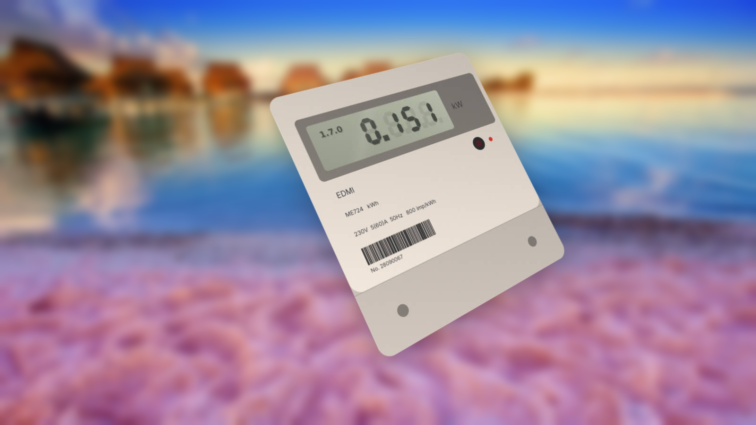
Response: 0.151kW
